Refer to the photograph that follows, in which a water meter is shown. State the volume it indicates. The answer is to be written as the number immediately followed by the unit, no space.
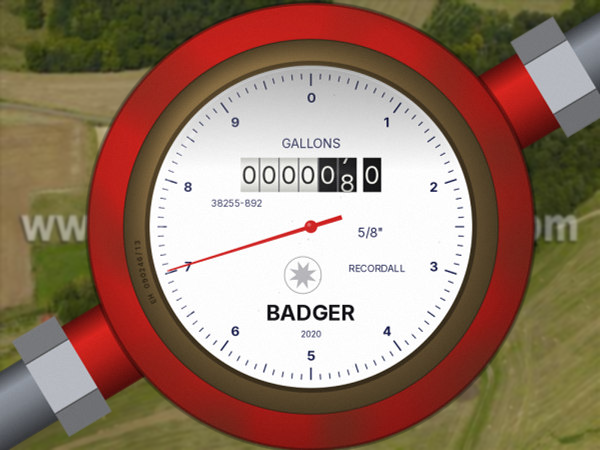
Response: 77.0gal
